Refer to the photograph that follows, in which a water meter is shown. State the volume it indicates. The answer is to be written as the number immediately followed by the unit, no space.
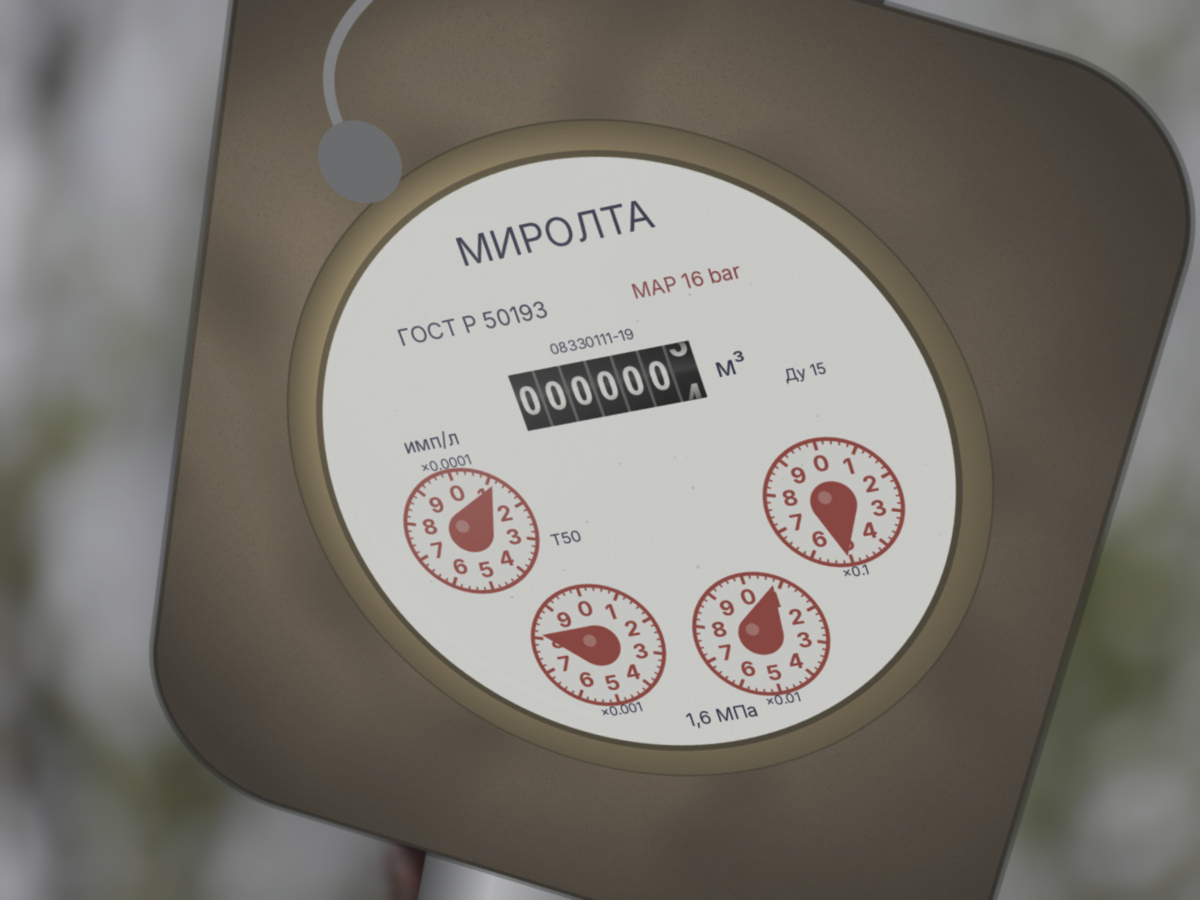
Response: 3.5081m³
